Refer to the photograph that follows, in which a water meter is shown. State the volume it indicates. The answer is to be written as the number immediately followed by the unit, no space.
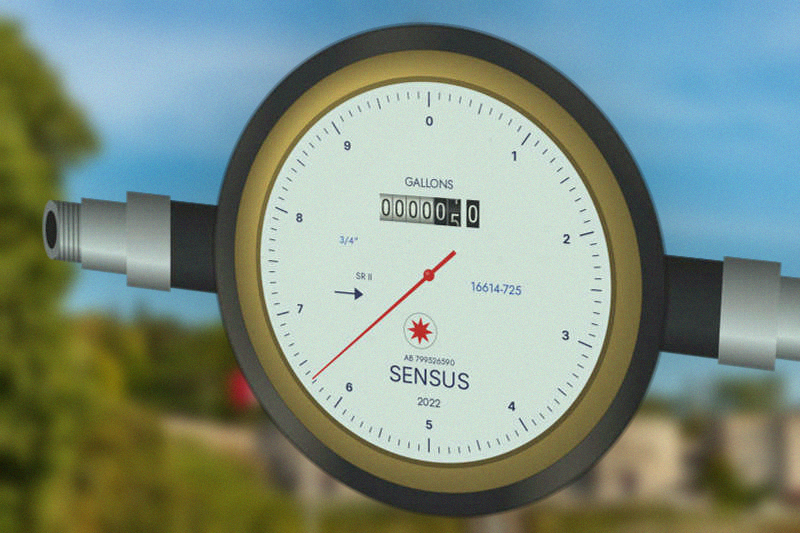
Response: 46.3gal
